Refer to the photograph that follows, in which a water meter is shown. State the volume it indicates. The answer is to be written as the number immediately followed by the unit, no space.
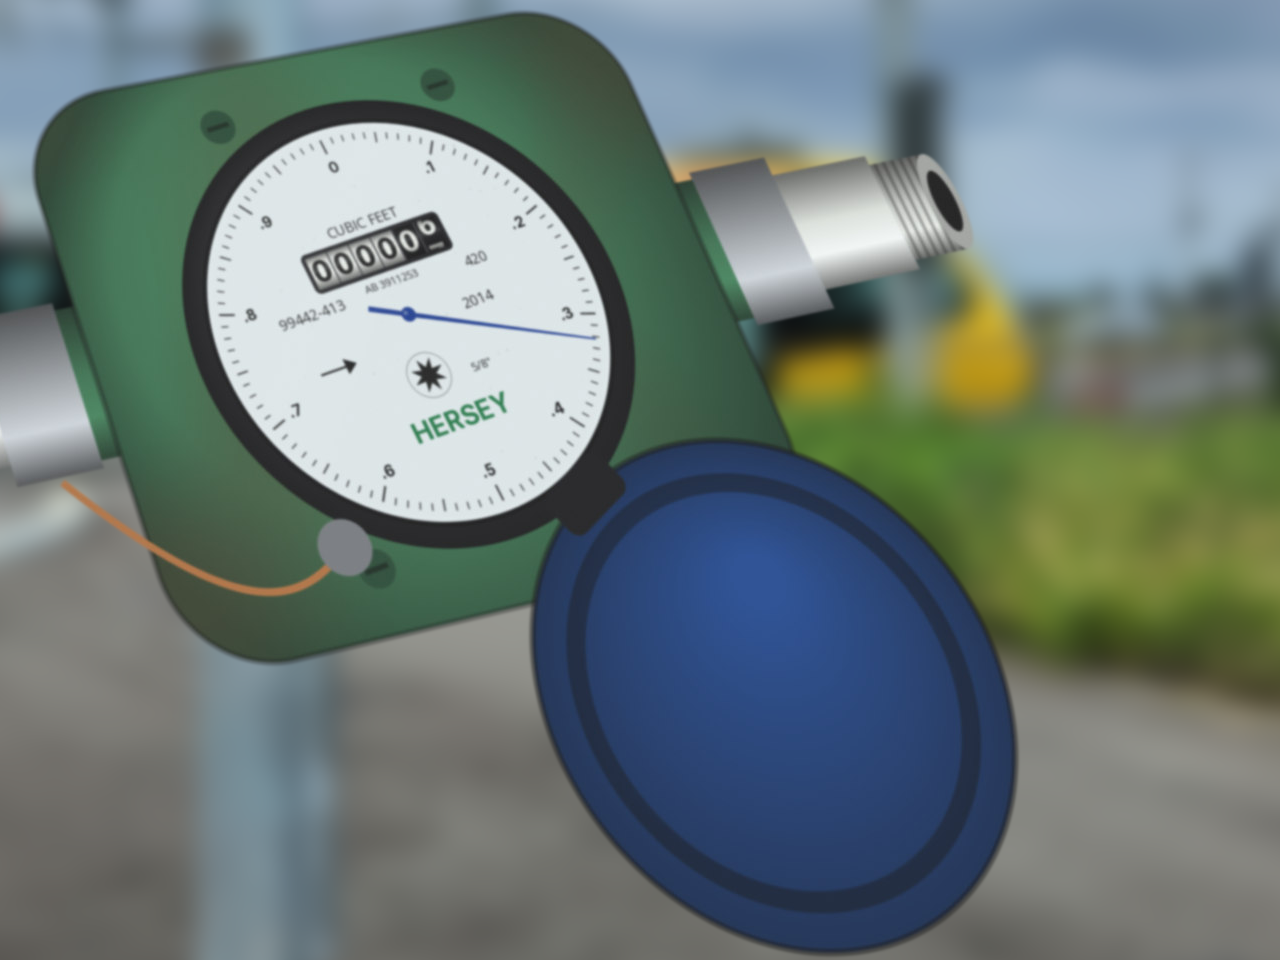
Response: 6.32ft³
